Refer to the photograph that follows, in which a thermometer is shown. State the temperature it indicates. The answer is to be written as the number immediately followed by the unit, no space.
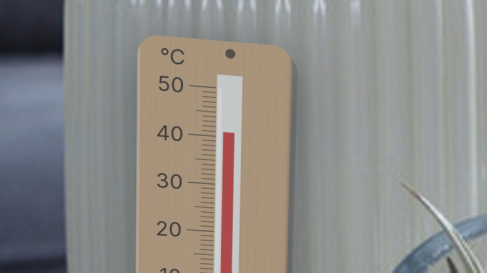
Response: 41°C
